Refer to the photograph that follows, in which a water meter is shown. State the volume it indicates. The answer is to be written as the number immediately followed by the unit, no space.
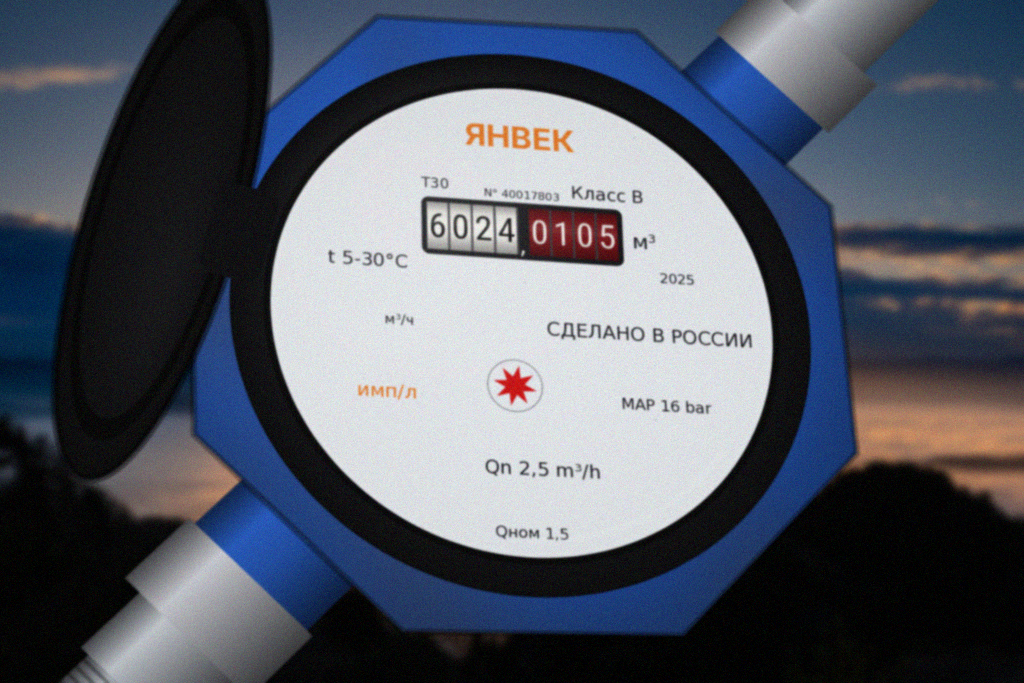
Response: 6024.0105m³
